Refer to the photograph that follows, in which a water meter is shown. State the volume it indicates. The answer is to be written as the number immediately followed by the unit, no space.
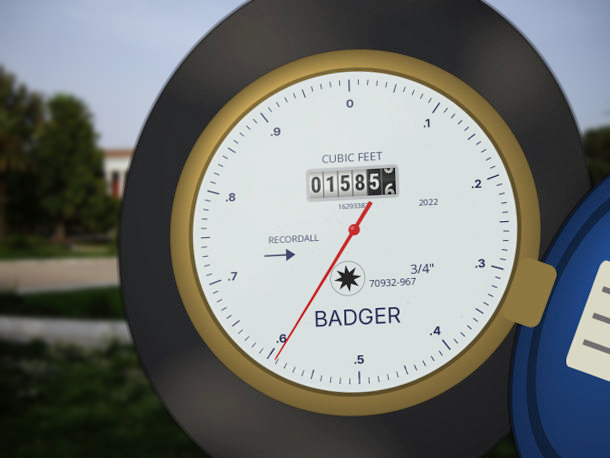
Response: 15855.59ft³
